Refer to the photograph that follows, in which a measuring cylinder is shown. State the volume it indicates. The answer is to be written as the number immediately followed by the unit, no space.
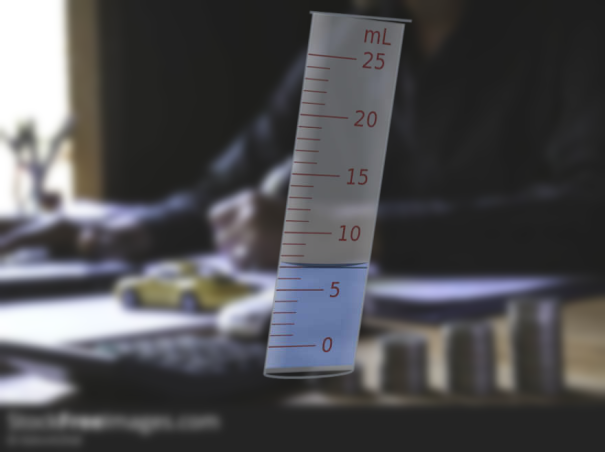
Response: 7mL
